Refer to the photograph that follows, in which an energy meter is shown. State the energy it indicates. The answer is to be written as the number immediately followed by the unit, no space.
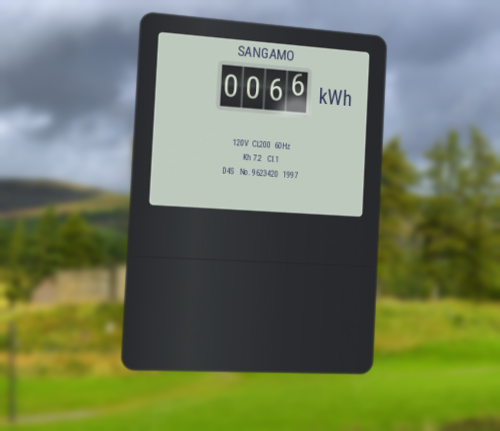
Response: 66kWh
